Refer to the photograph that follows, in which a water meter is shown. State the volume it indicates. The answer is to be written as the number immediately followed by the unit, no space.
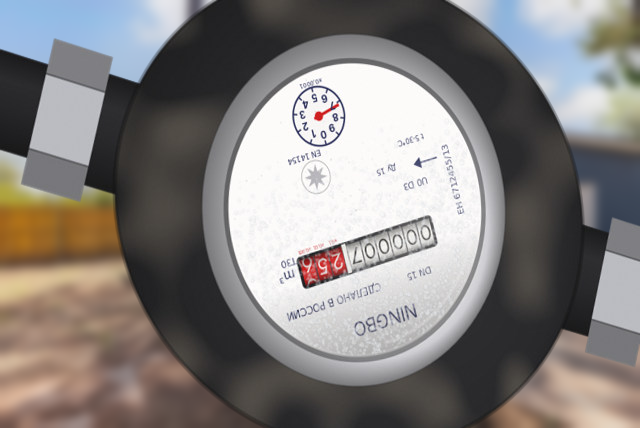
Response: 7.2557m³
